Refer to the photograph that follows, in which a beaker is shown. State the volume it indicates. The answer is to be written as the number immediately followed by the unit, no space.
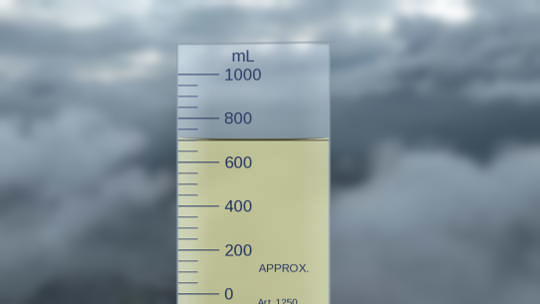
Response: 700mL
